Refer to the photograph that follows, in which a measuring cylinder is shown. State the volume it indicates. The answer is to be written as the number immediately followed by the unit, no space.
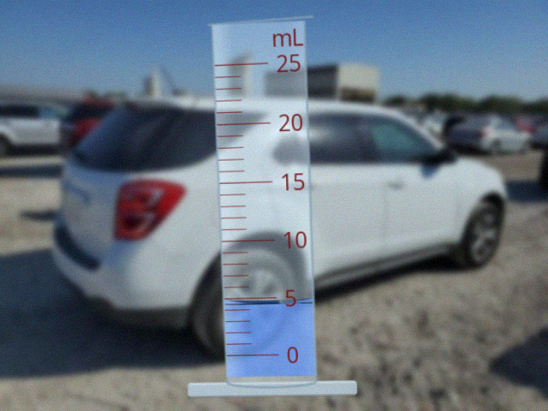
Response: 4.5mL
